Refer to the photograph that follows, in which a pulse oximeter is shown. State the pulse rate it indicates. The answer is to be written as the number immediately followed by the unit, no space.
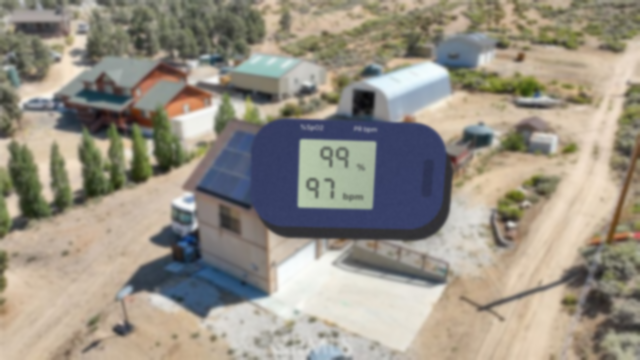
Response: 97bpm
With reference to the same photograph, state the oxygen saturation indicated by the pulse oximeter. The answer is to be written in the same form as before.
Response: 99%
